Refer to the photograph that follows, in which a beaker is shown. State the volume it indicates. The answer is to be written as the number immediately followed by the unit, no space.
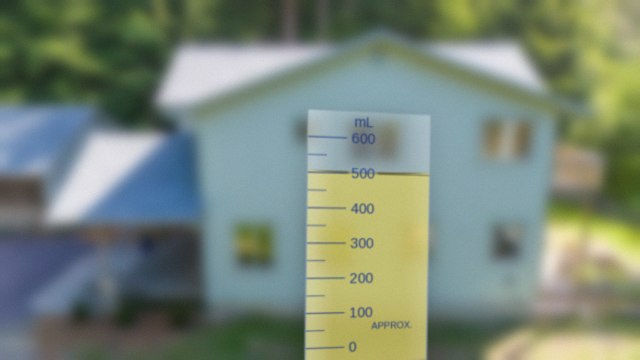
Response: 500mL
